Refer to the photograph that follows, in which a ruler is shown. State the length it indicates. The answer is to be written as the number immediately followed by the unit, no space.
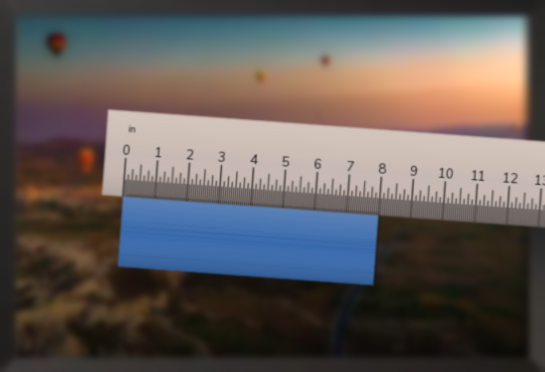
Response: 8in
